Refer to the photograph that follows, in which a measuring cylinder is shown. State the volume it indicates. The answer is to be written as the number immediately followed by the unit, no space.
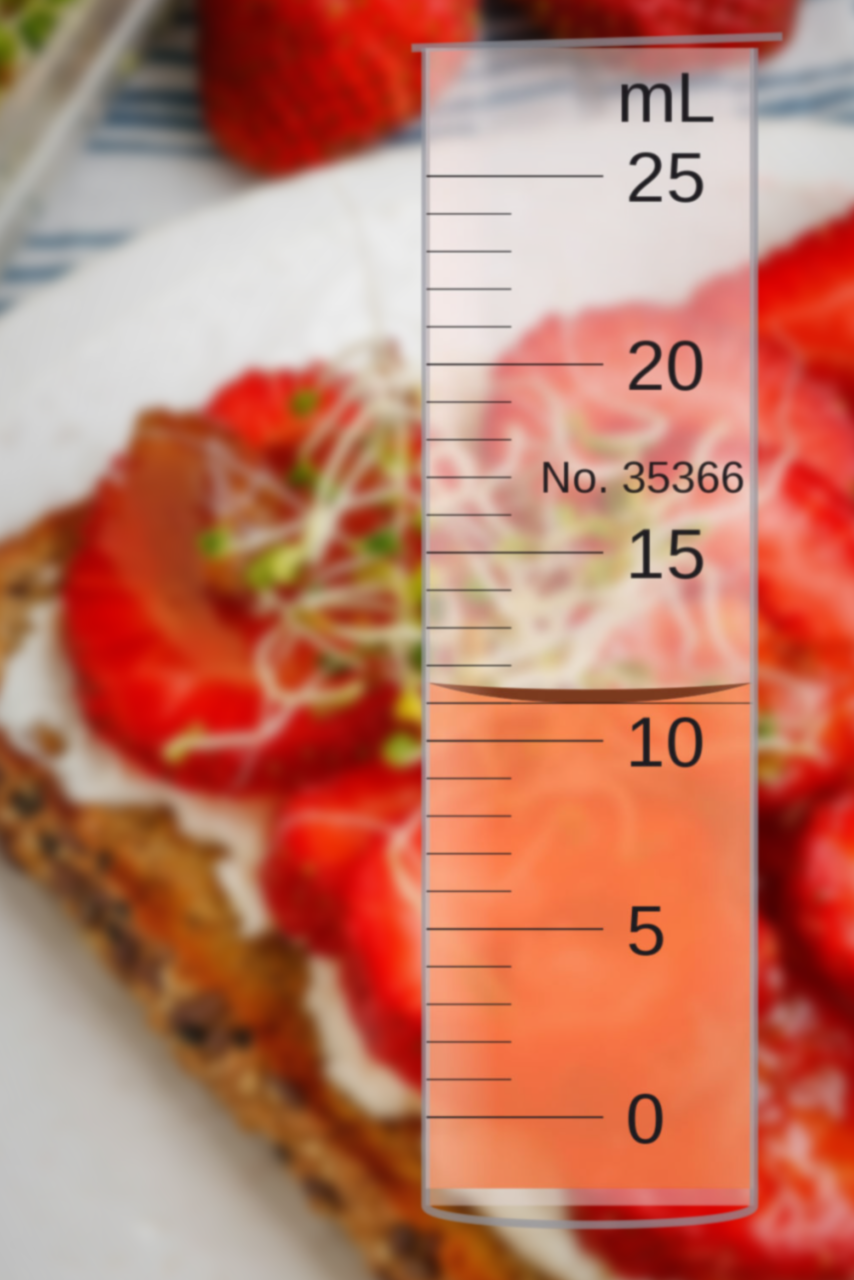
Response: 11mL
